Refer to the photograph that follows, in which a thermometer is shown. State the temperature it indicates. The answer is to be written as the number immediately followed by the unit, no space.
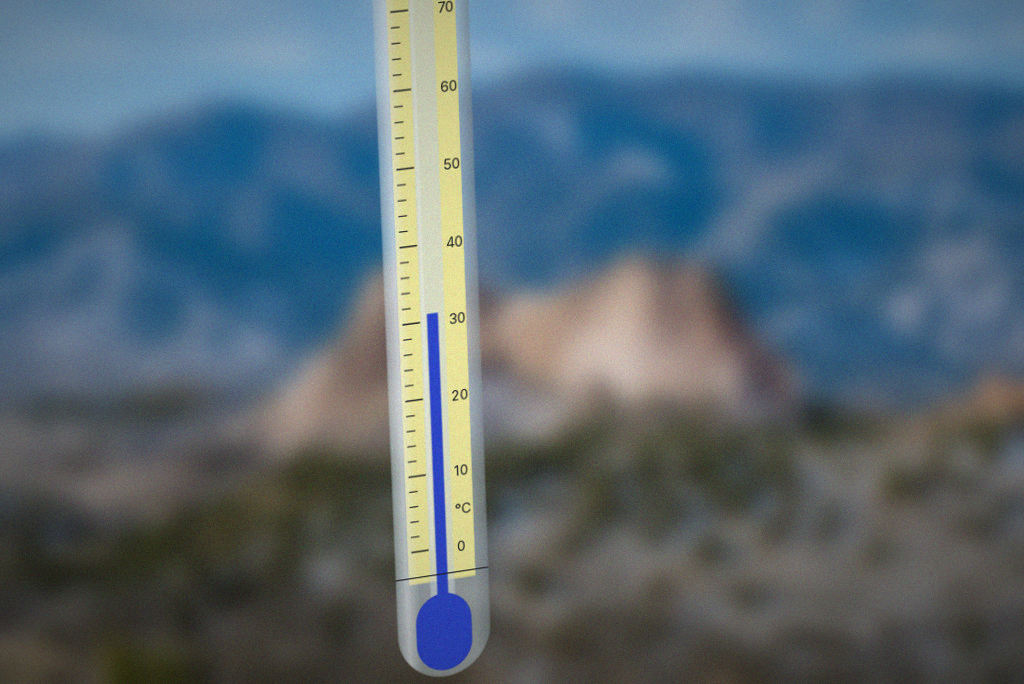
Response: 31°C
